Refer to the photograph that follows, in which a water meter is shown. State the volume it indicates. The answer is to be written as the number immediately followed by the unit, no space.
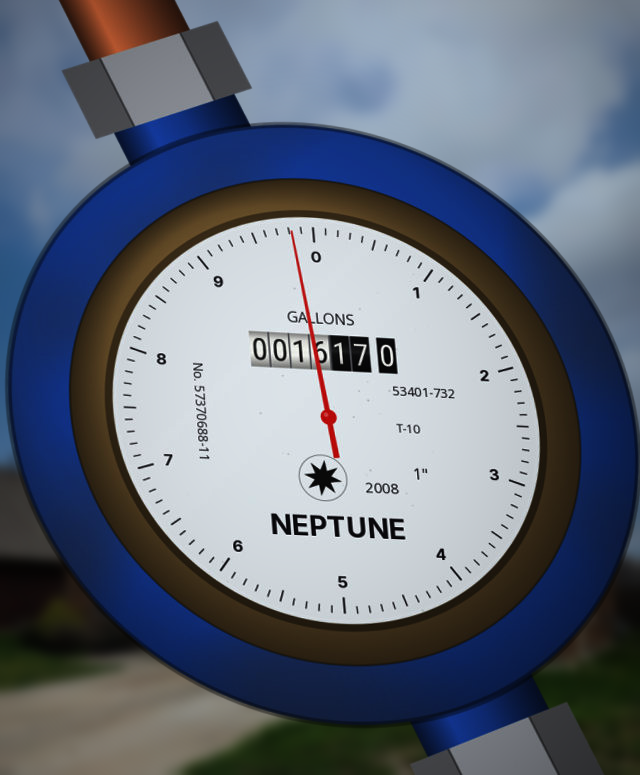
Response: 16169.8gal
